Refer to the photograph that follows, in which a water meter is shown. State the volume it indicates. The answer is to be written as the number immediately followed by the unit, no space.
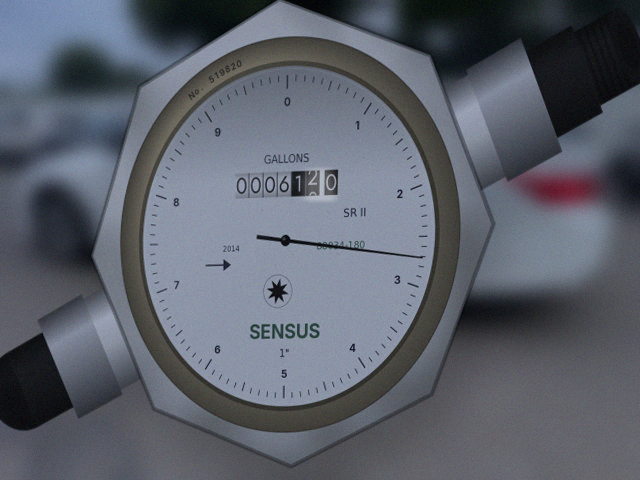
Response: 6122.7gal
